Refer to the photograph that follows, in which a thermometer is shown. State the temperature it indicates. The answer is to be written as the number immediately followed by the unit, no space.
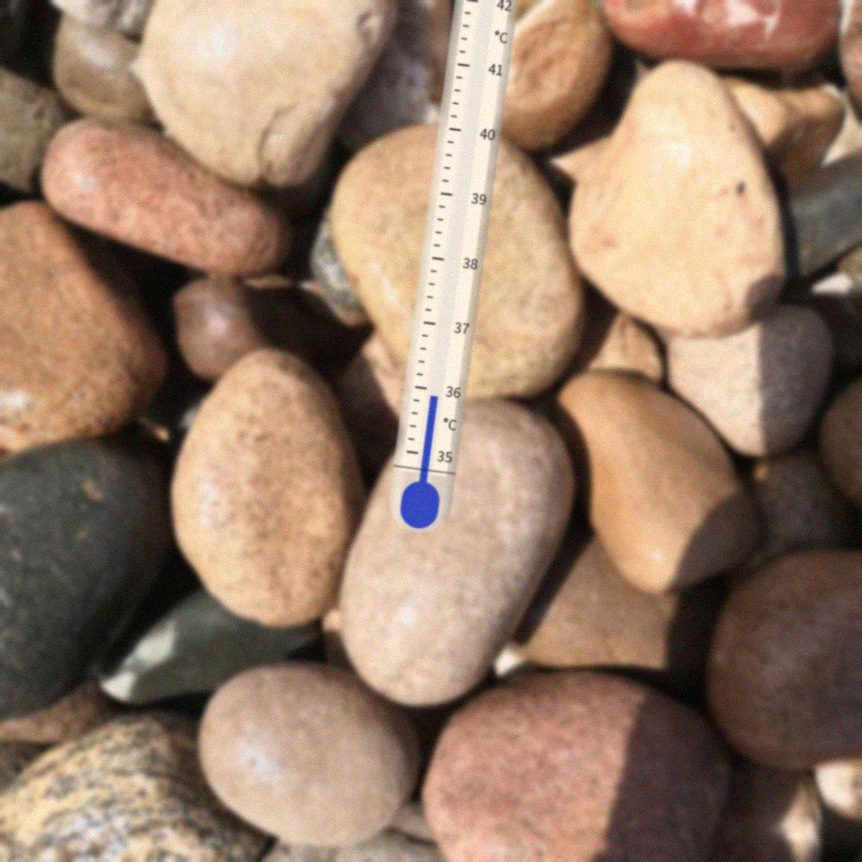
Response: 35.9°C
